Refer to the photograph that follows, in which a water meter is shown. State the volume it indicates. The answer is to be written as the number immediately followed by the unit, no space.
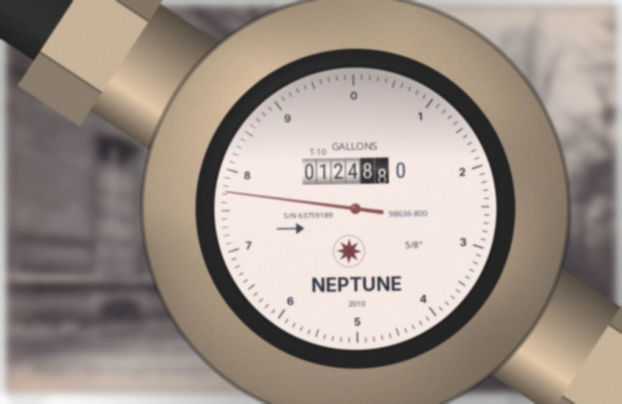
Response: 124877.7gal
